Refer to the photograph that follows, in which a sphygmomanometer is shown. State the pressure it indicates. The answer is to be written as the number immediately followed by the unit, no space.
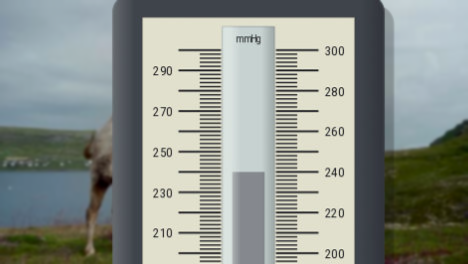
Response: 240mmHg
